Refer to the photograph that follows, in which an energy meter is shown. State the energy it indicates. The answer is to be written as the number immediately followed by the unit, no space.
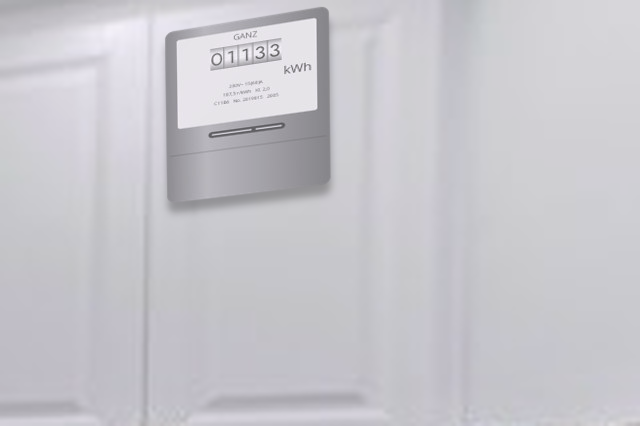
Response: 1133kWh
